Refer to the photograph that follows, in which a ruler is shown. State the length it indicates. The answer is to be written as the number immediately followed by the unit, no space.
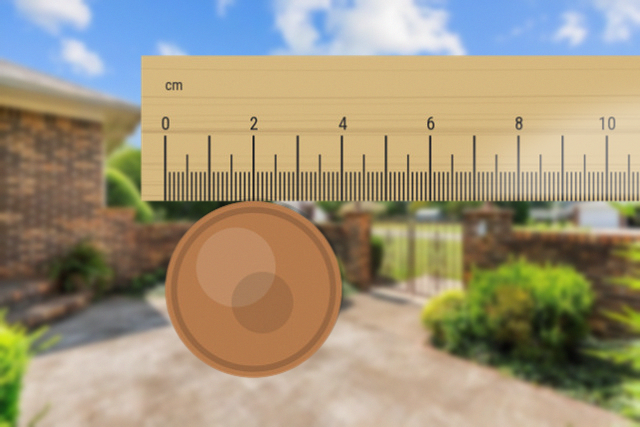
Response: 4cm
